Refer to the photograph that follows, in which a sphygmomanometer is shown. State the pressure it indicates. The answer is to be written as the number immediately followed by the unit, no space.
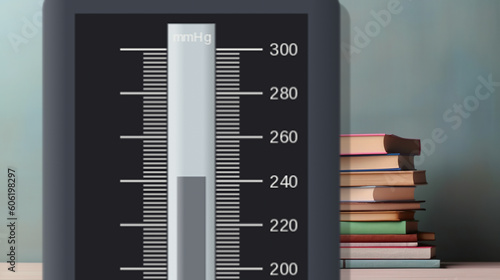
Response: 242mmHg
